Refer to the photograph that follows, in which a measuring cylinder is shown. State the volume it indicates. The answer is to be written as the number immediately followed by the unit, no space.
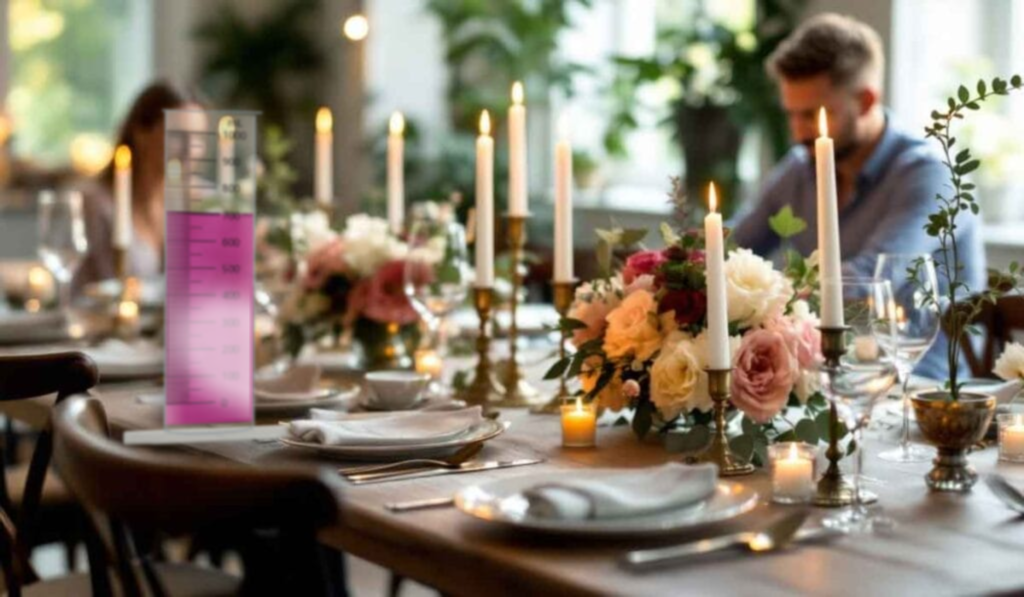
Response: 700mL
